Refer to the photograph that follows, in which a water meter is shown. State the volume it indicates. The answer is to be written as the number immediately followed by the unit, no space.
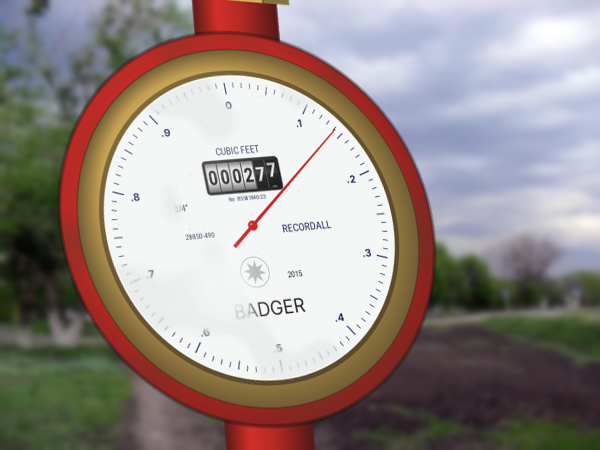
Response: 277.14ft³
